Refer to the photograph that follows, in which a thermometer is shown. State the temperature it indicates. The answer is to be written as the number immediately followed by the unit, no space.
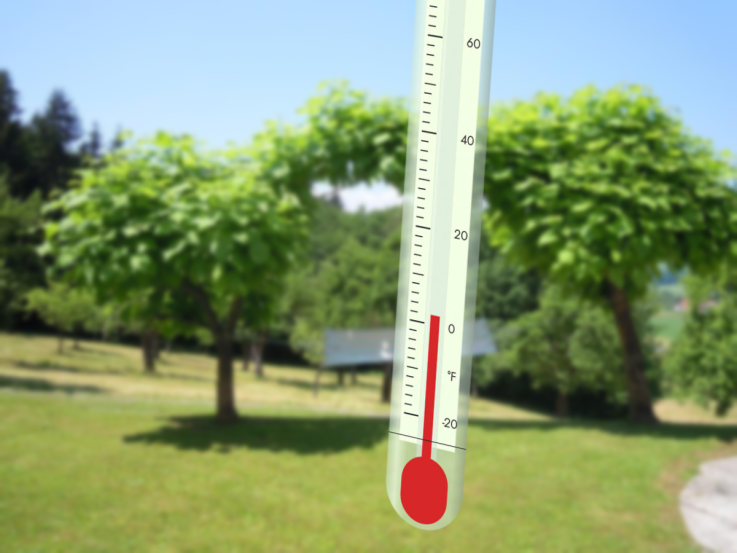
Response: 2°F
